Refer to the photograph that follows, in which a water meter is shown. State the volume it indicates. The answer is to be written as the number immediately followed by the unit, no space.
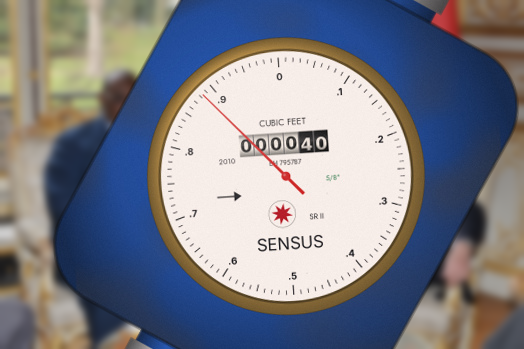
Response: 39.88ft³
